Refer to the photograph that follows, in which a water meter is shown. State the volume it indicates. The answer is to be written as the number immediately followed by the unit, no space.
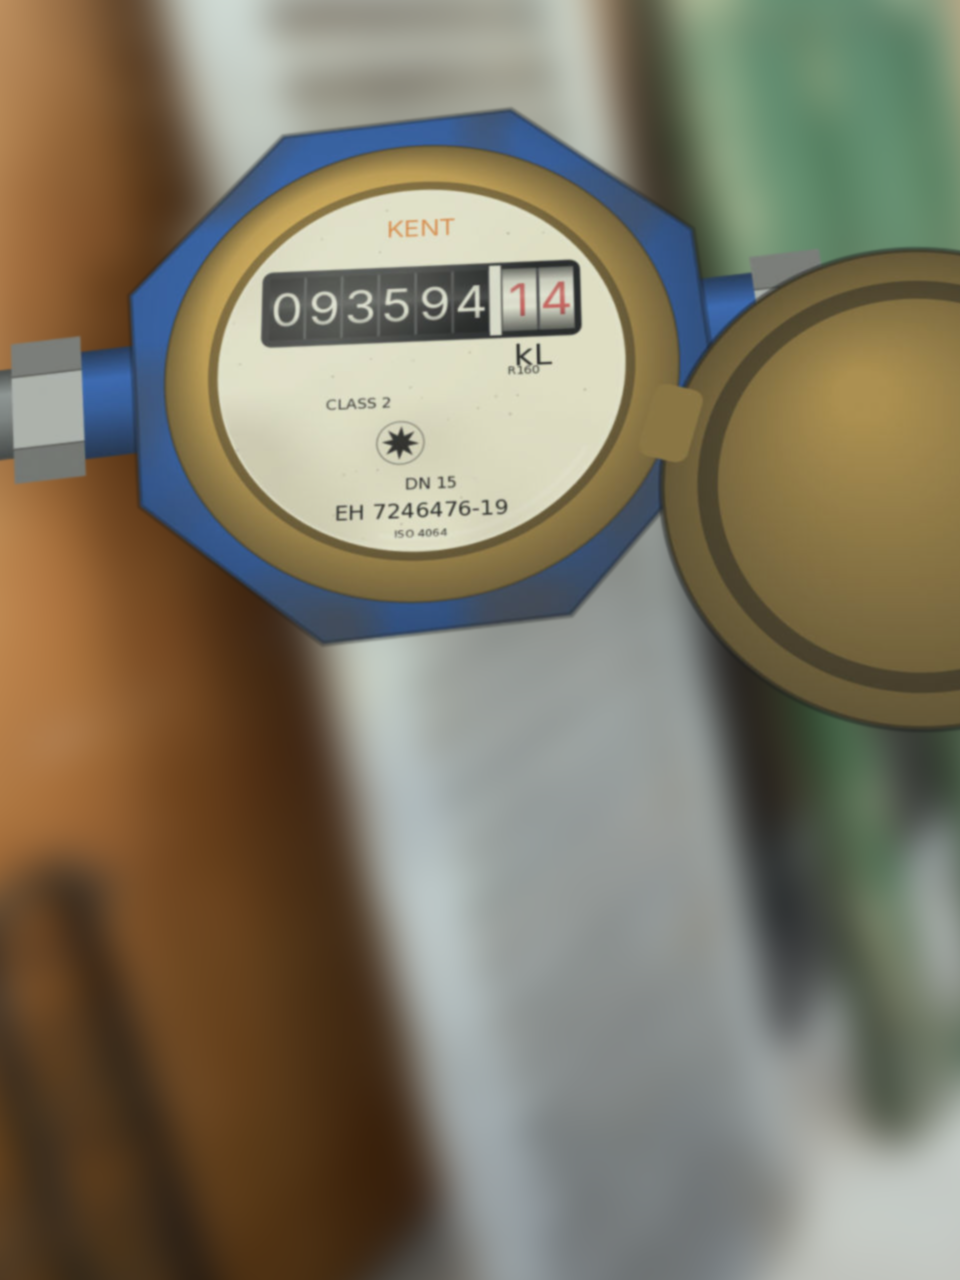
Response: 93594.14kL
